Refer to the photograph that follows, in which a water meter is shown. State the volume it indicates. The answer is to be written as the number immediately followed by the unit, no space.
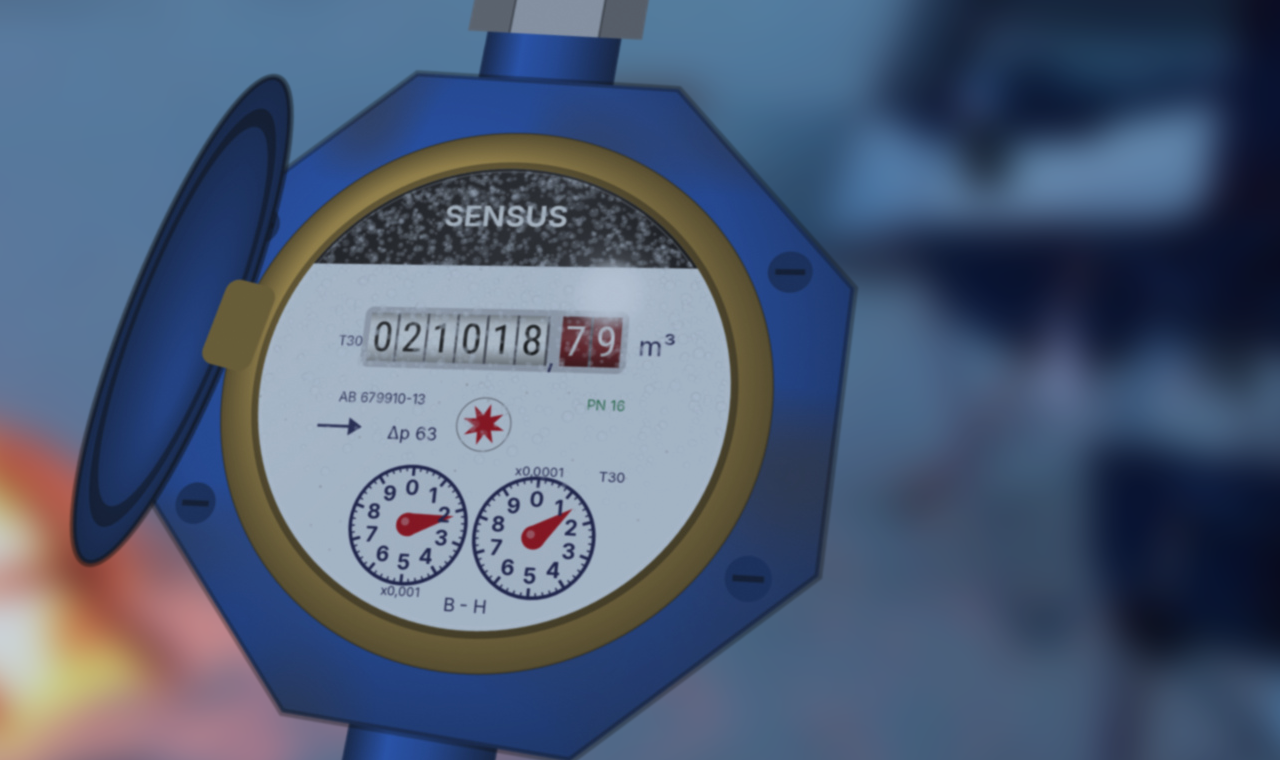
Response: 21018.7921m³
